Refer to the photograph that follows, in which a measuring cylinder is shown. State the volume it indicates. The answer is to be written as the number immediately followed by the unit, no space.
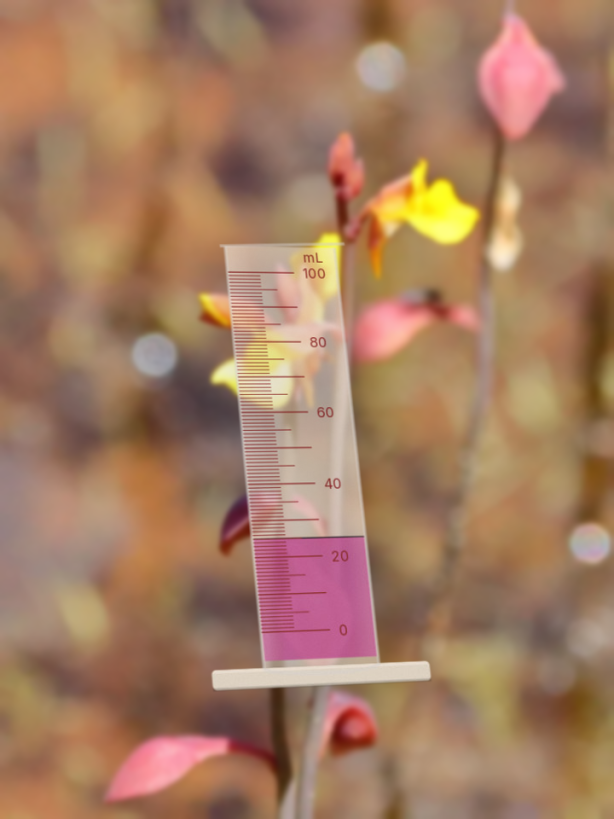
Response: 25mL
